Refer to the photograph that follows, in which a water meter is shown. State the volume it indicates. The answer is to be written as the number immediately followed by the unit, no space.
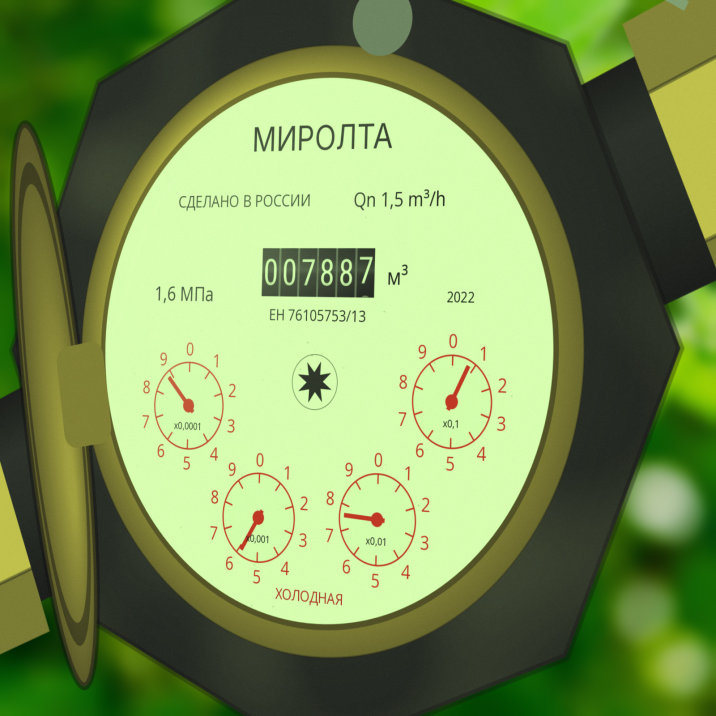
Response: 7887.0758m³
